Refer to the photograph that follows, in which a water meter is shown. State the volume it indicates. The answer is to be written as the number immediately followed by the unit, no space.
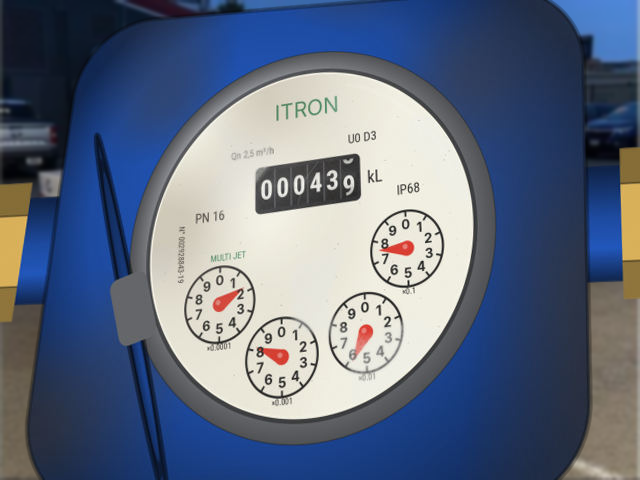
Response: 438.7581kL
